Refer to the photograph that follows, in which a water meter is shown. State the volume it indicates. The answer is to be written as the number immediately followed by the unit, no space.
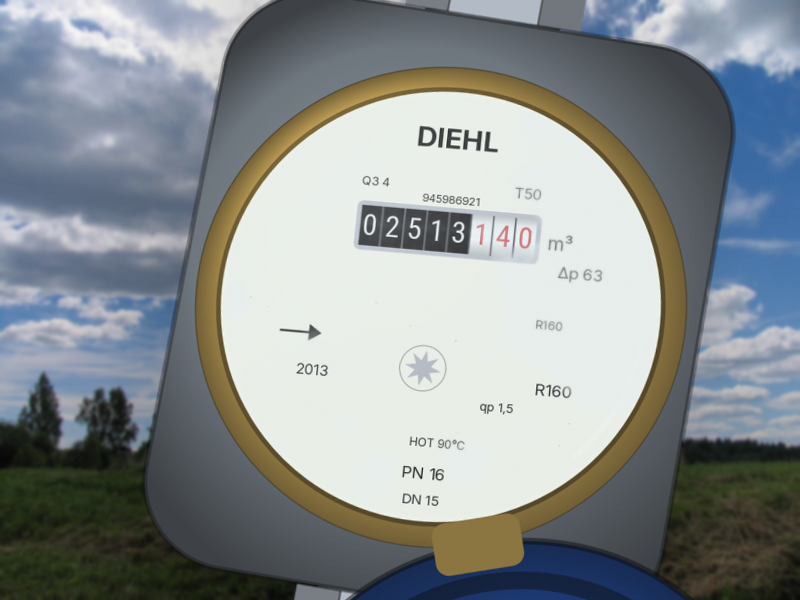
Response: 2513.140m³
